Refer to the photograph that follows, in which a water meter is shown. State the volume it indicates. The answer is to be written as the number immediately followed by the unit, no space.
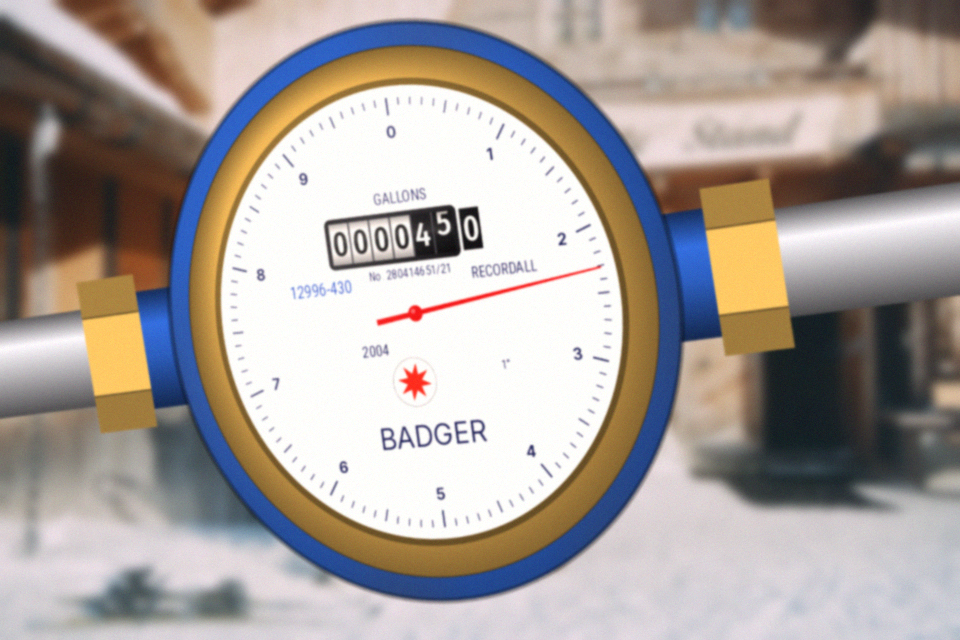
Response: 452.3gal
